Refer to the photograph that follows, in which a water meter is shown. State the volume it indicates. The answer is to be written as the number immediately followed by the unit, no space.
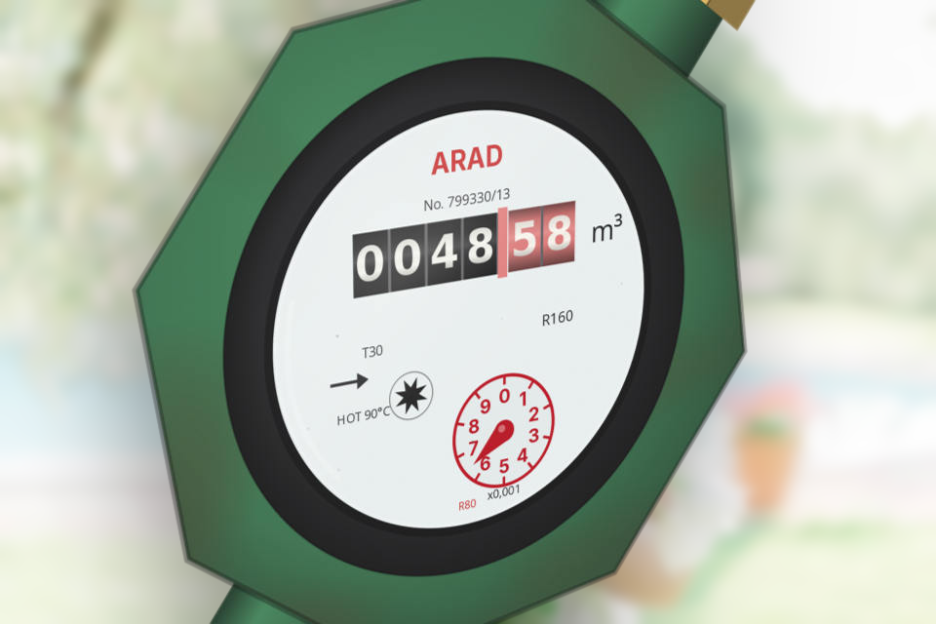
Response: 48.586m³
